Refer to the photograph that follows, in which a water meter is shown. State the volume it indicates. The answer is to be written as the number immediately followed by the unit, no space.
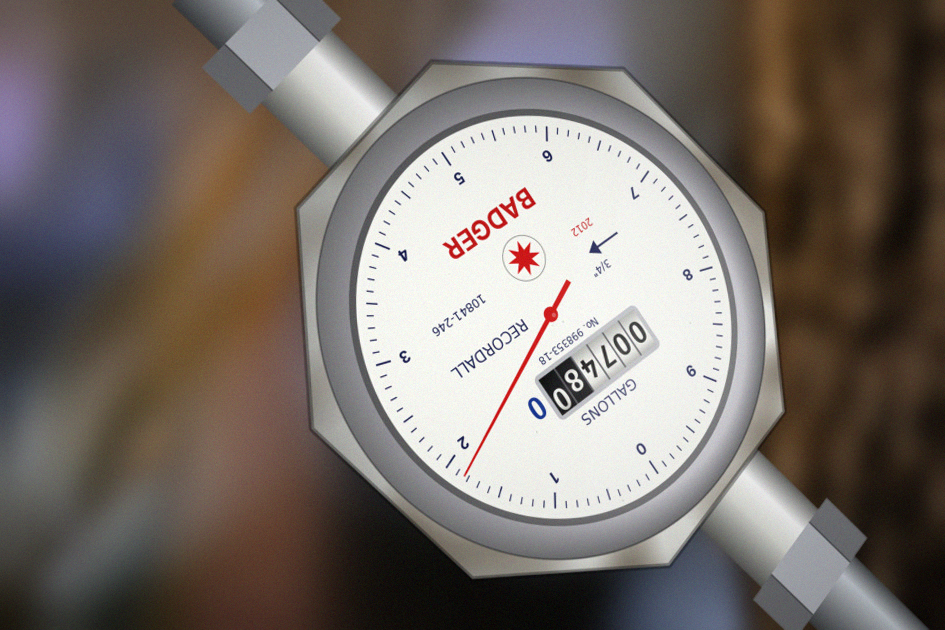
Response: 74801.8gal
